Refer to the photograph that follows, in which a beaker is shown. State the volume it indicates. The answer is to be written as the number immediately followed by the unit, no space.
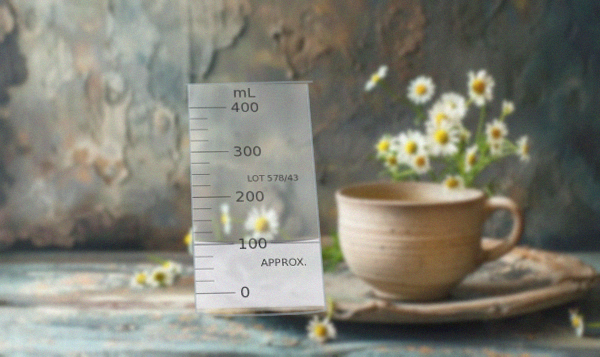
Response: 100mL
